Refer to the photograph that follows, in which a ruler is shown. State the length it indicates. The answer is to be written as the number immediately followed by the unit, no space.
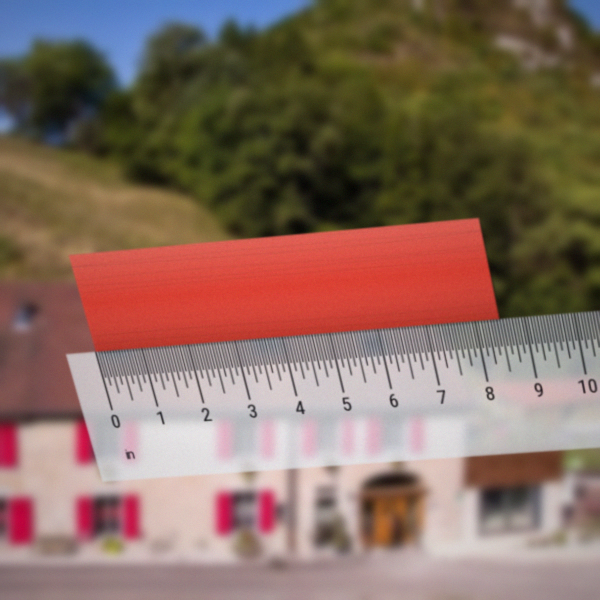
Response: 8.5in
